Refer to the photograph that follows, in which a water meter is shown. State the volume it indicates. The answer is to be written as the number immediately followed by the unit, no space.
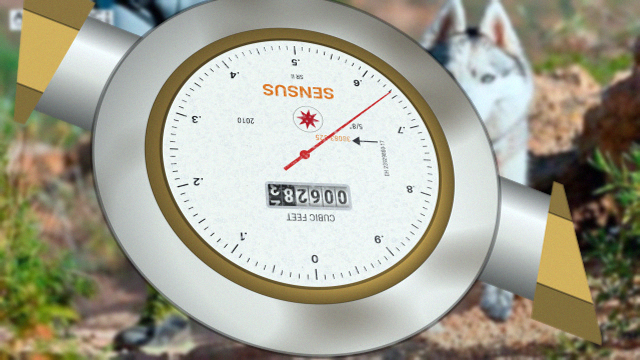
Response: 6282.64ft³
